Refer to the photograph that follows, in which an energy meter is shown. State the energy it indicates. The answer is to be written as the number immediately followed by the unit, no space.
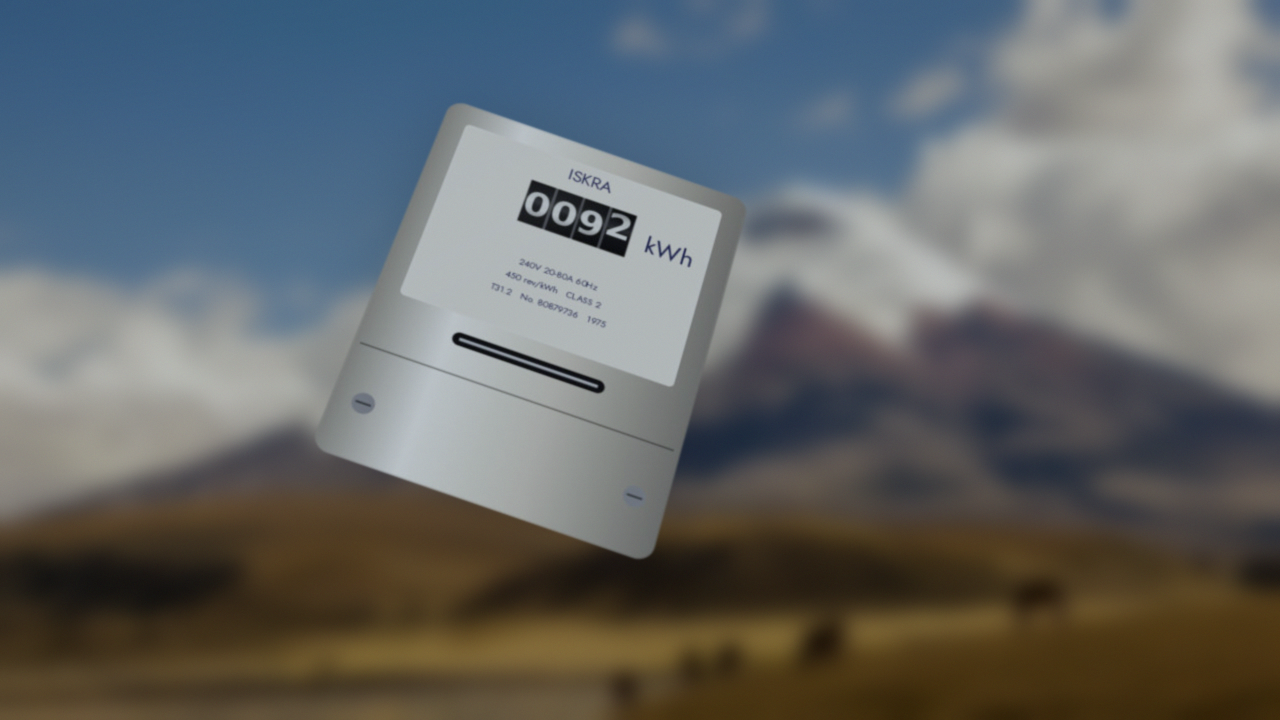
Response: 92kWh
